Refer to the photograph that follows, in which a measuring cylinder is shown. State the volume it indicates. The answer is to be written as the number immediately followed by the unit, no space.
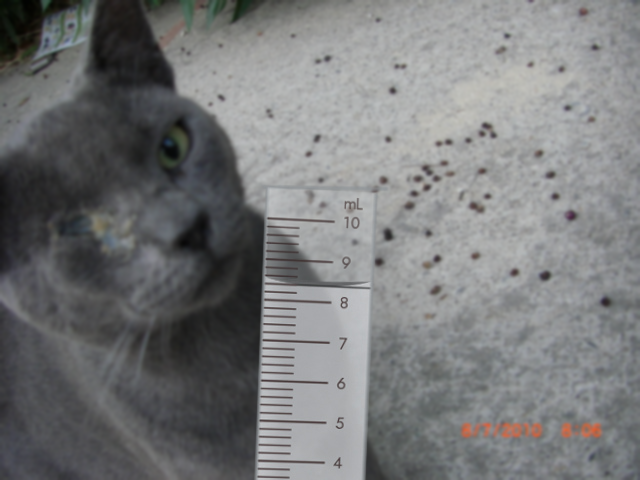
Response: 8.4mL
